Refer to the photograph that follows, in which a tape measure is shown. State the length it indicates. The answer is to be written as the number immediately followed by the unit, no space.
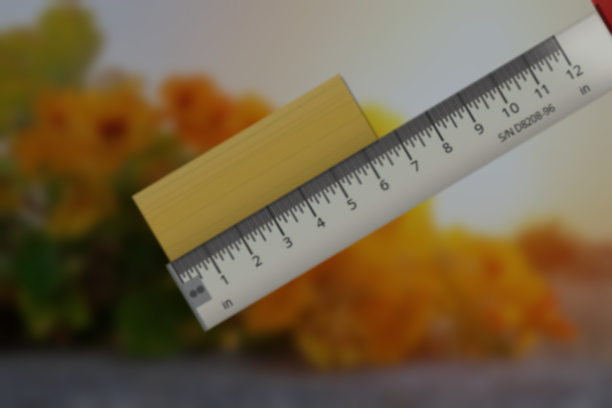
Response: 6.5in
